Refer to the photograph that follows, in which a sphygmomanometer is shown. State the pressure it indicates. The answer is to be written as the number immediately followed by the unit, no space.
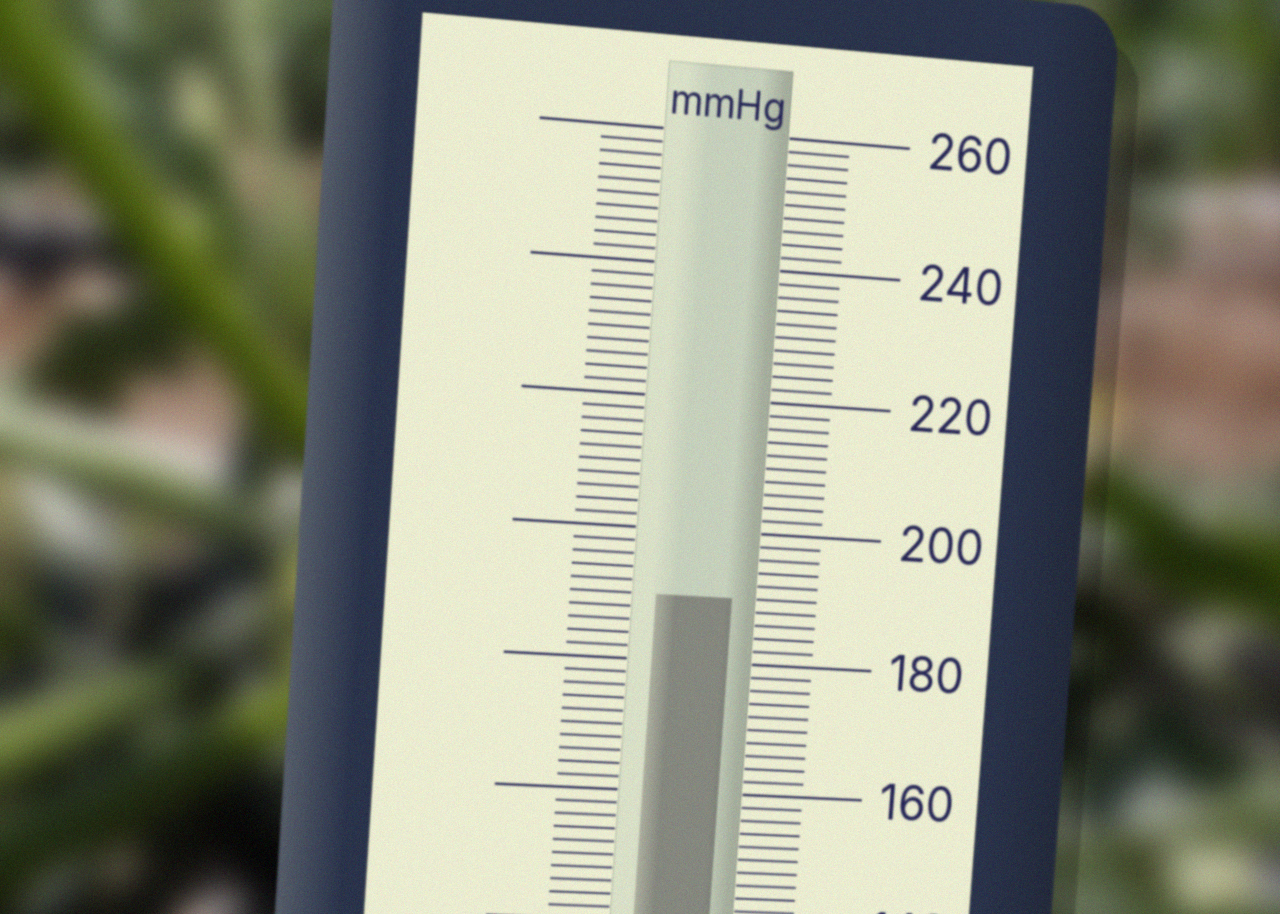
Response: 190mmHg
